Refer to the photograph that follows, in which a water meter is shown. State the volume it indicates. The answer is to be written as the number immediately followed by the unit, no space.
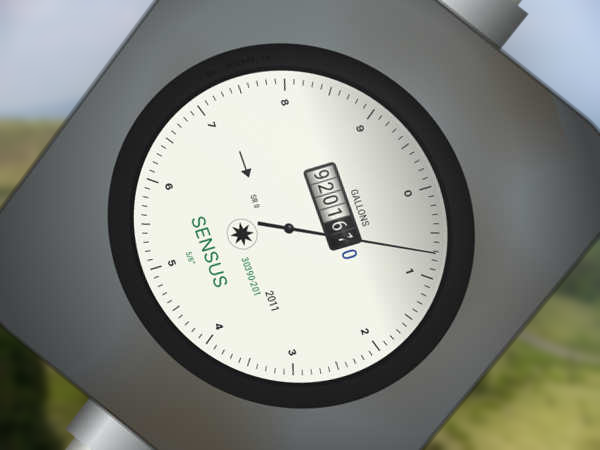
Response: 9201610.7gal
